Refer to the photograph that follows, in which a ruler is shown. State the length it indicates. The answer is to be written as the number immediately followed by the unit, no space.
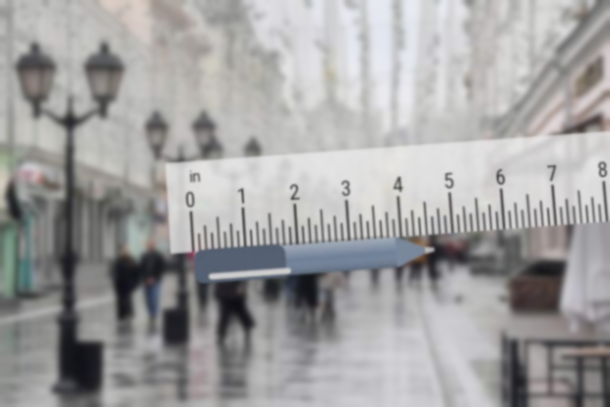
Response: 4.625in
